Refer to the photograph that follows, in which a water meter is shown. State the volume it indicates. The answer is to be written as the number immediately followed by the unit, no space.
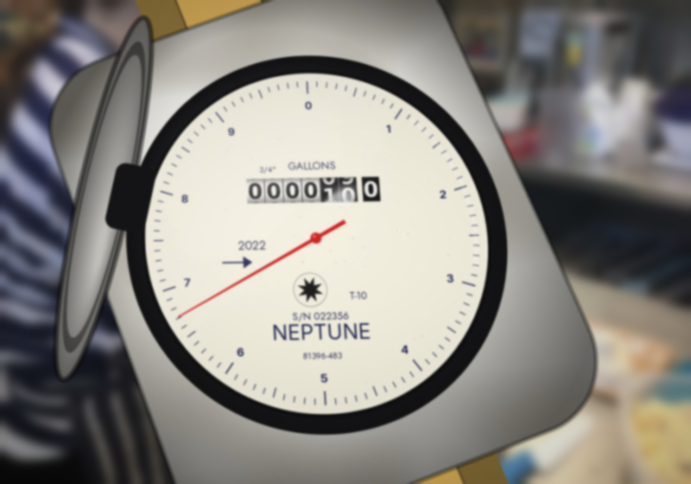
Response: 96.7gal
